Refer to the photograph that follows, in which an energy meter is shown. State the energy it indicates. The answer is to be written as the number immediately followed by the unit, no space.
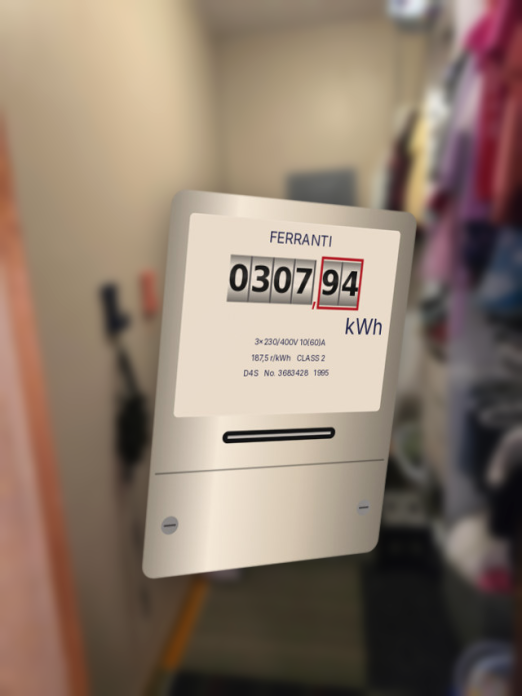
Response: 307.94kWh
